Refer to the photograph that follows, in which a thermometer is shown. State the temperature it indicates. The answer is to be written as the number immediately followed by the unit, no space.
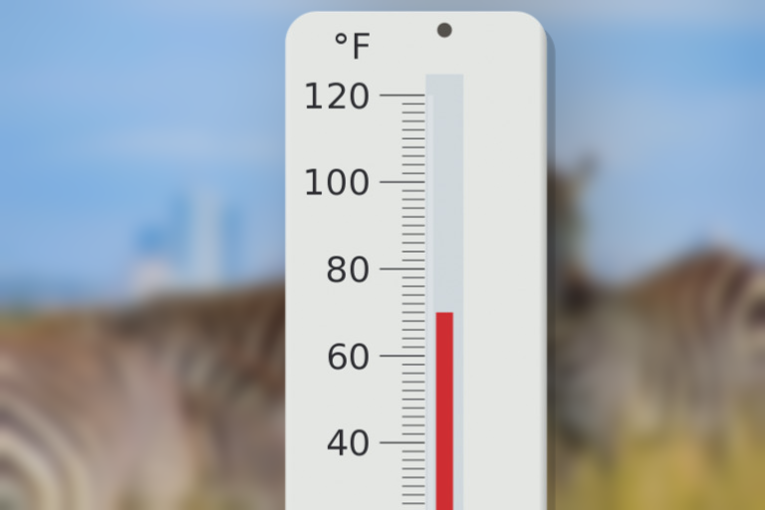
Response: 70°F
